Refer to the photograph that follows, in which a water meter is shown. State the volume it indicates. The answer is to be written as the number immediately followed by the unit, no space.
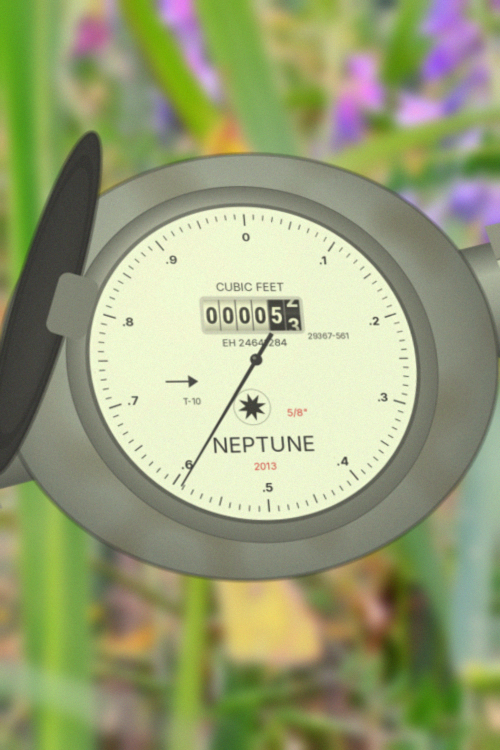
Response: 52.59ft³
